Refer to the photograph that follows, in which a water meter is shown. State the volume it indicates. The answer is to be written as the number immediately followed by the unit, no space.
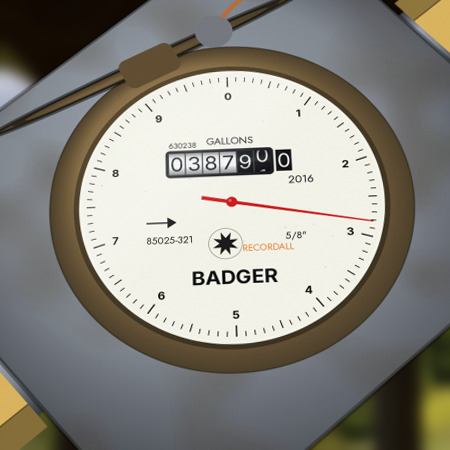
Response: 387902.8gal
